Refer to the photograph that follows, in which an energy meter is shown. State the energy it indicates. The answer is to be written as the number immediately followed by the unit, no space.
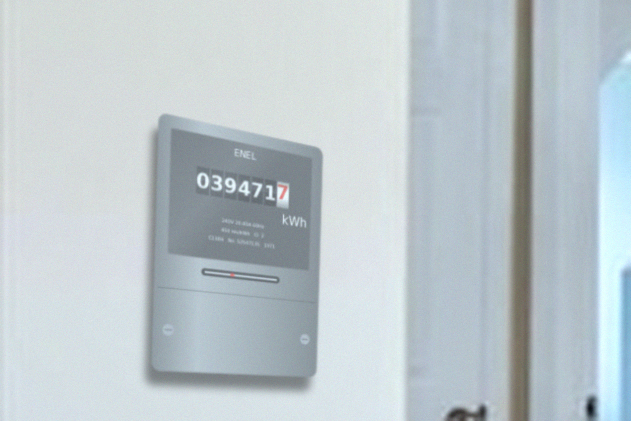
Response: 39471.7kWh
